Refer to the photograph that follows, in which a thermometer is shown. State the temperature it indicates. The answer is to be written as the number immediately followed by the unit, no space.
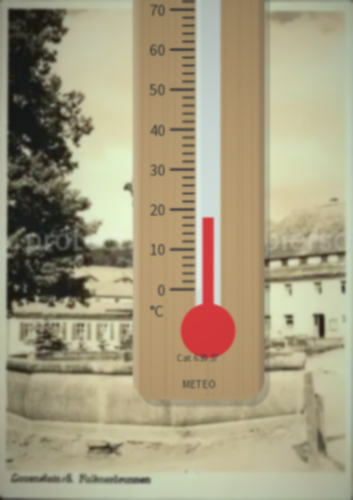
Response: 18°C
